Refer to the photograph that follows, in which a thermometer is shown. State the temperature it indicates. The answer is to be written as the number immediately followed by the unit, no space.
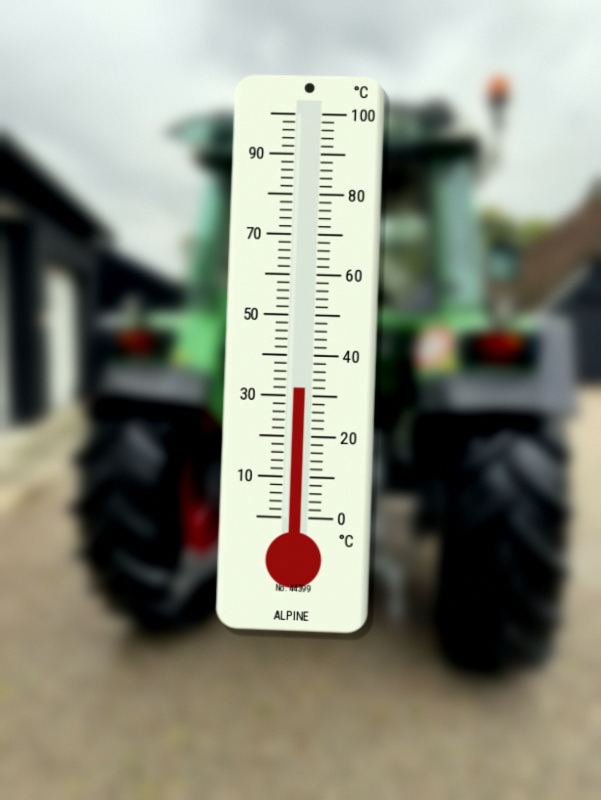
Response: 32°C
